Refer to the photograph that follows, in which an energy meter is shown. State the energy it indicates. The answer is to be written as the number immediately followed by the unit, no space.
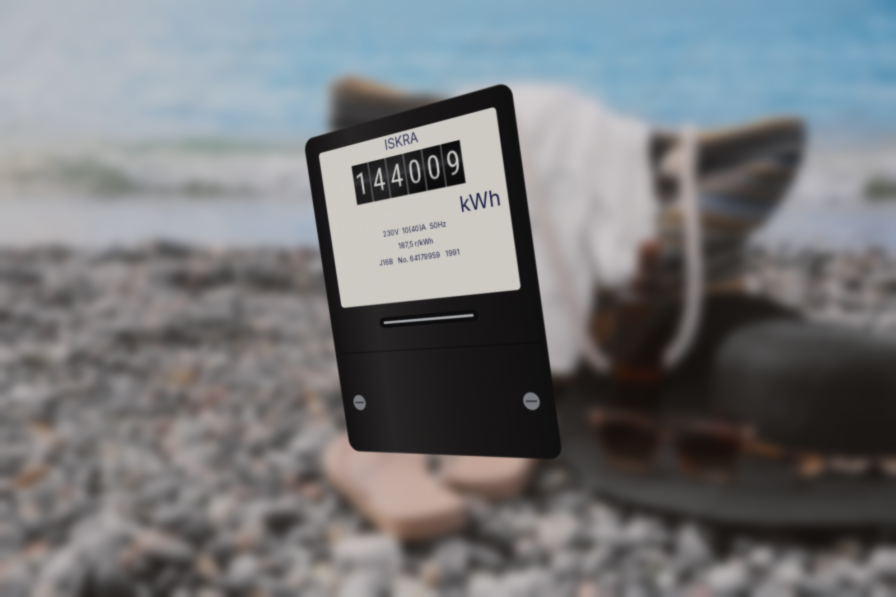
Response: 144009kWh
